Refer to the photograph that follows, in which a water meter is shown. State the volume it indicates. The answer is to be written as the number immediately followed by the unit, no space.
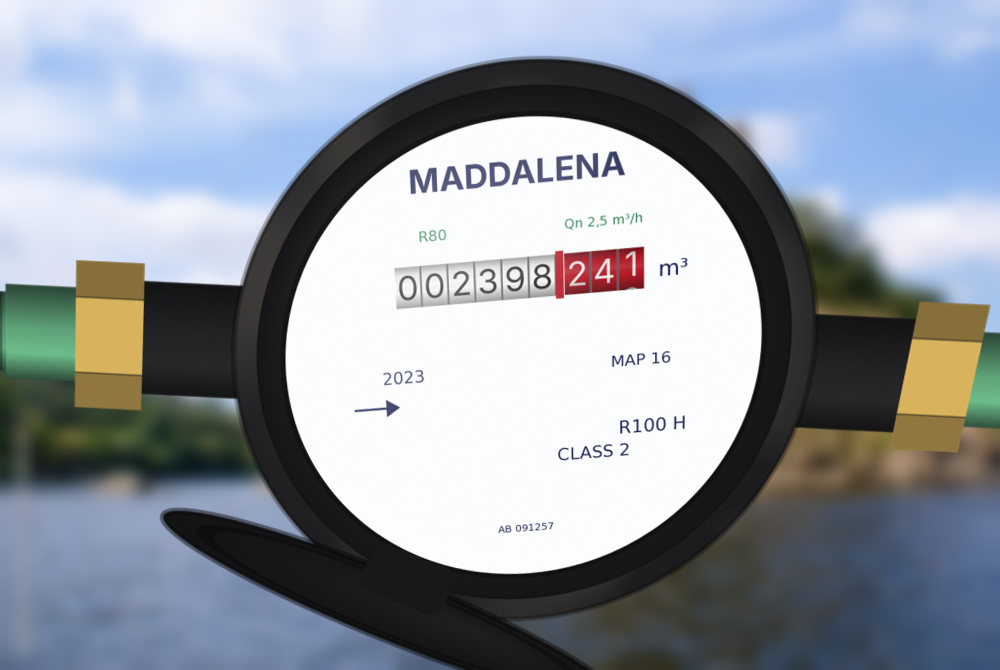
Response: 2398.241m³
